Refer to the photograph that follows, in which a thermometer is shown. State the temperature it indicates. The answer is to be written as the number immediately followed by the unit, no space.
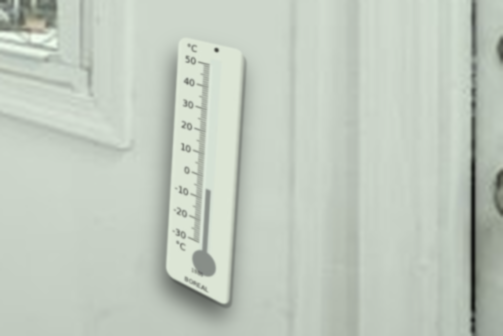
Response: -5°C
